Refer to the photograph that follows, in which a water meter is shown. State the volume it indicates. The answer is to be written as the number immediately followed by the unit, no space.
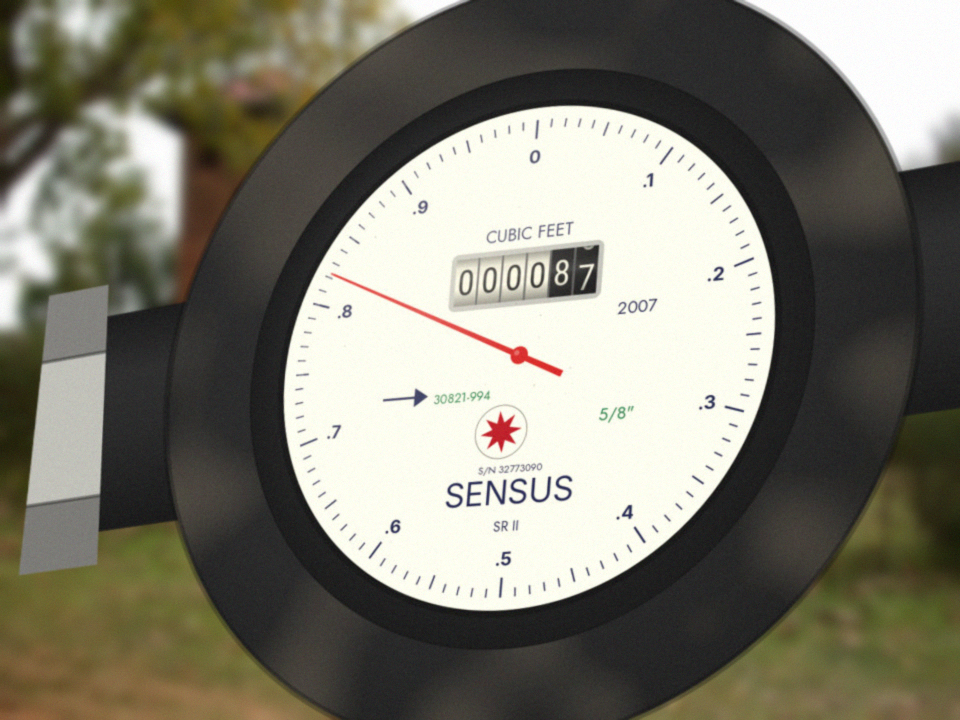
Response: 86.82ft³
